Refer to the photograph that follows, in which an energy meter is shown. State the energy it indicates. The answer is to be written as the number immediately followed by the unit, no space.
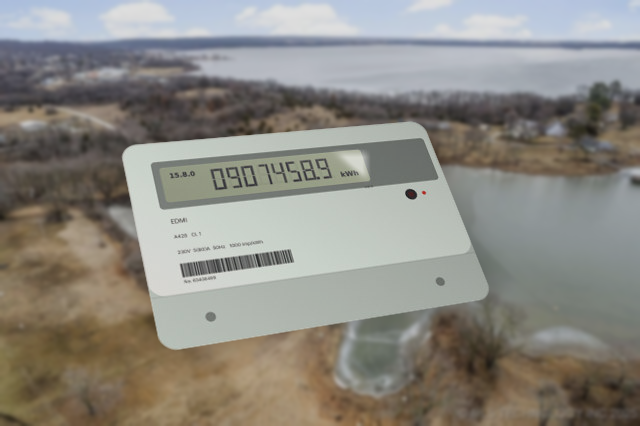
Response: 907458.9kWh
